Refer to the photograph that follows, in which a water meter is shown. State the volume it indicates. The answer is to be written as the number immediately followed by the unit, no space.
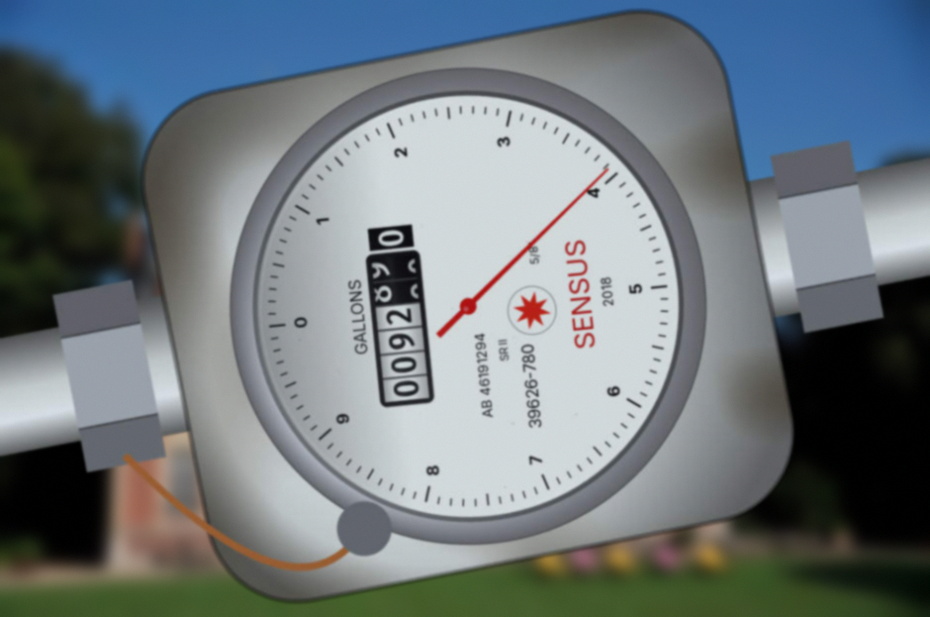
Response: 92893.9gal
